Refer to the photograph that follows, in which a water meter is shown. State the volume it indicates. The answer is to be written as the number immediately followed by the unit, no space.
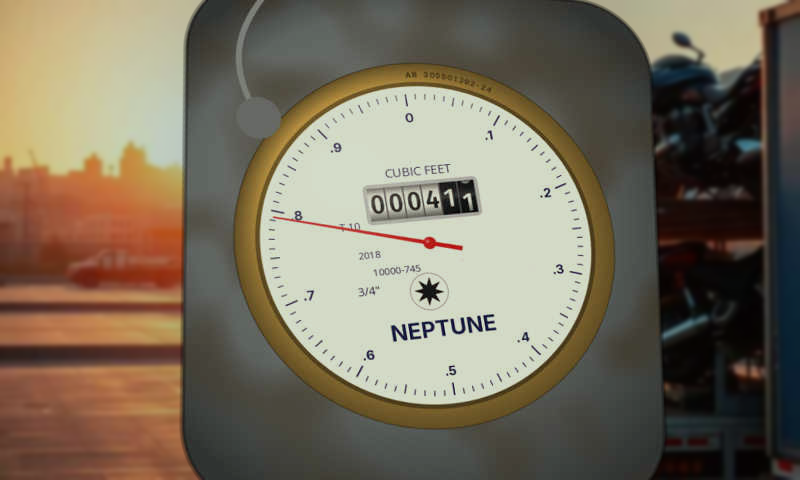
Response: 410.79ft³
